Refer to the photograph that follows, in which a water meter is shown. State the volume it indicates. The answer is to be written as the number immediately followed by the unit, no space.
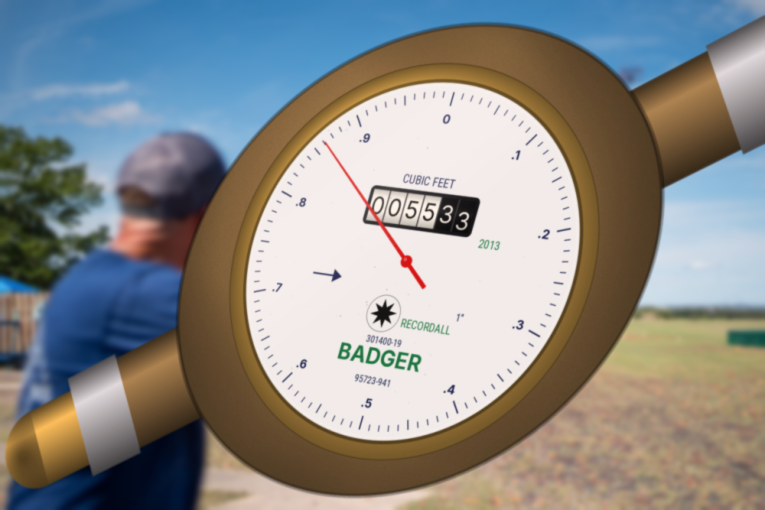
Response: 5532.86ft³
